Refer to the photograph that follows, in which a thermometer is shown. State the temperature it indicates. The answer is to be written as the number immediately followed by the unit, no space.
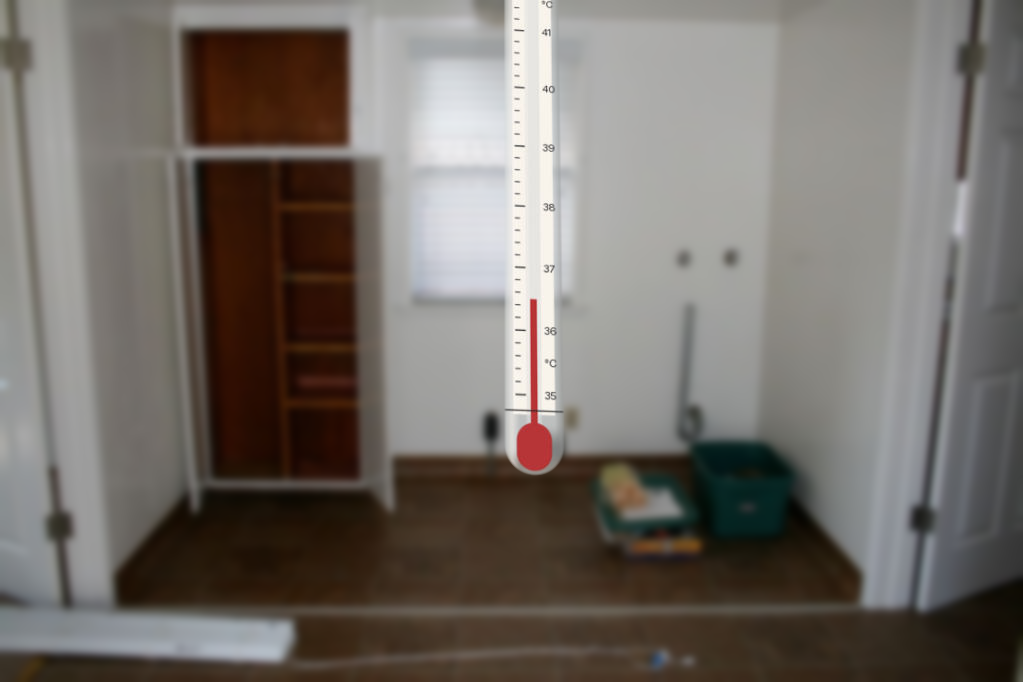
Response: 36.5°C
